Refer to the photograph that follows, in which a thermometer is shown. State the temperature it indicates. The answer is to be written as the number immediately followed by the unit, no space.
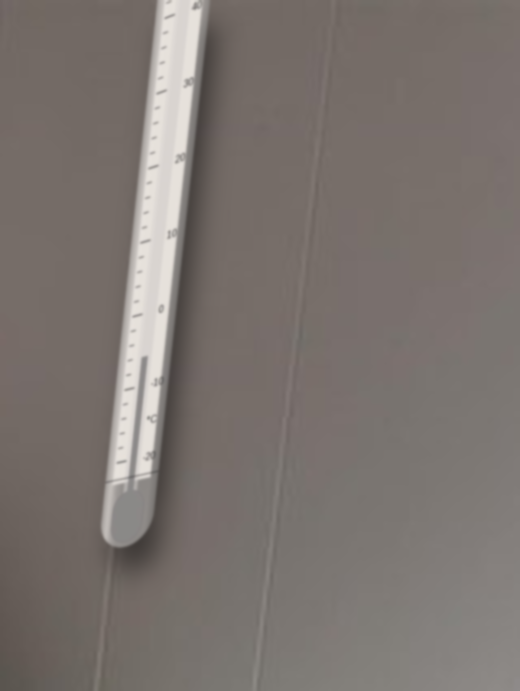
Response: -6°C
